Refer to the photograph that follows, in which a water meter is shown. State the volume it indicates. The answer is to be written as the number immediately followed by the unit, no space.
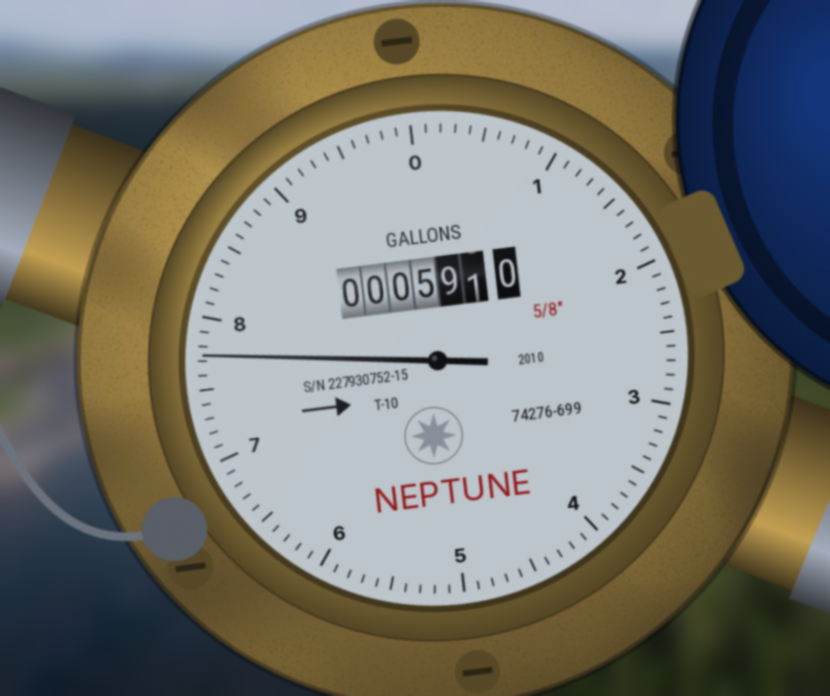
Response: 5907.7gal
